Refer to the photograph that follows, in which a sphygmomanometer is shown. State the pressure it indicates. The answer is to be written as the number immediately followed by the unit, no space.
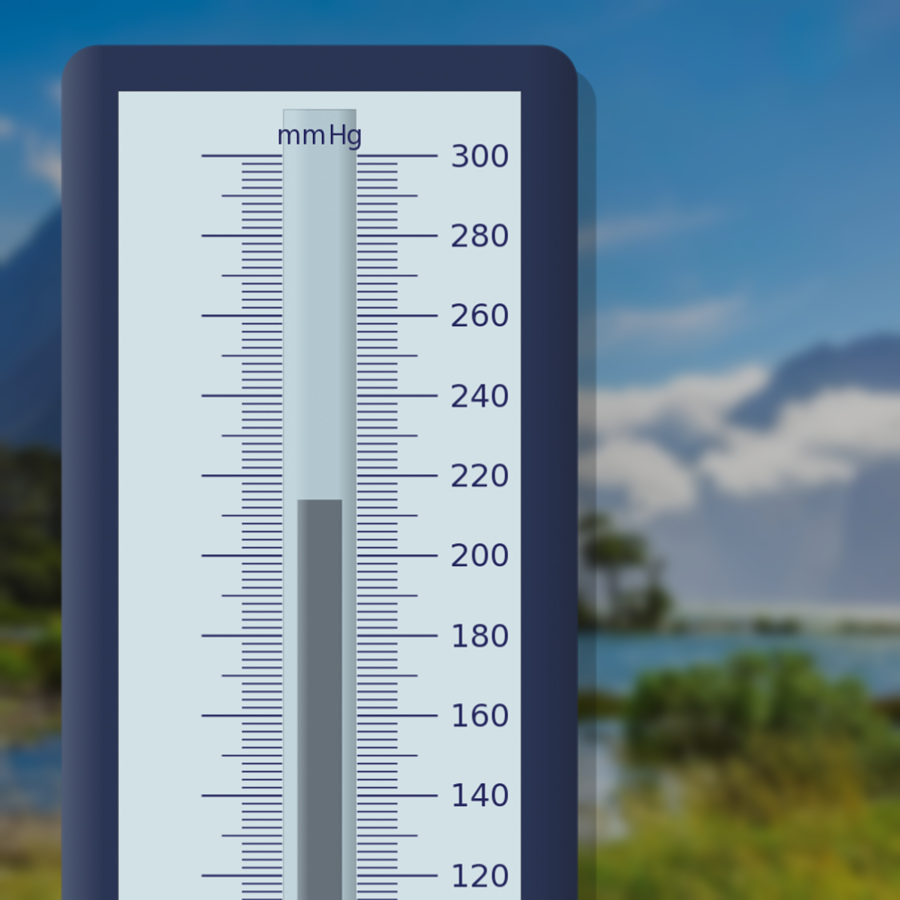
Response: 214mmHg
